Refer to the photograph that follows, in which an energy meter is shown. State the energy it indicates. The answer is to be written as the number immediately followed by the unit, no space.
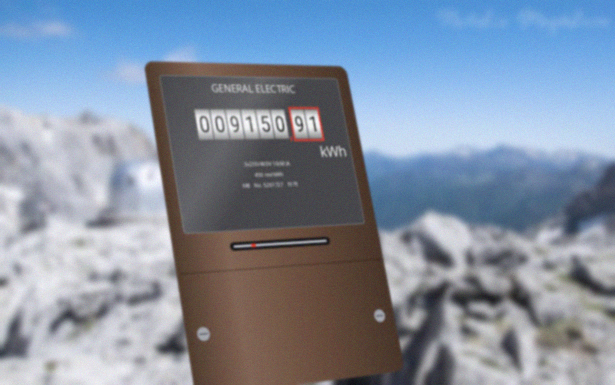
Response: 9150.91kWh
